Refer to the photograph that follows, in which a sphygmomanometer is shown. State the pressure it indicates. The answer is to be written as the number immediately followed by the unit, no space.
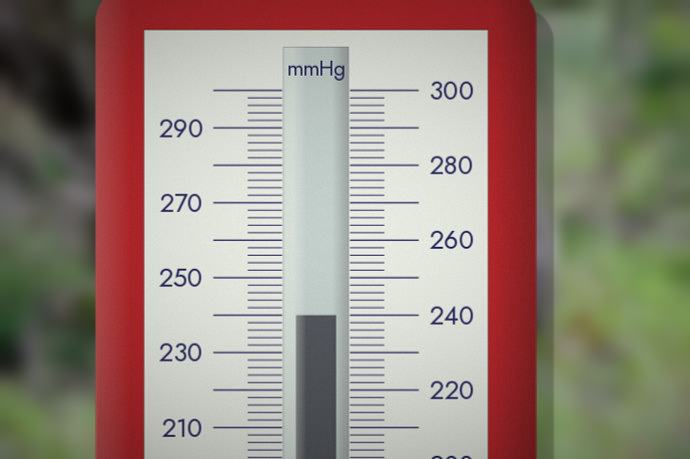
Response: 240mmHg
